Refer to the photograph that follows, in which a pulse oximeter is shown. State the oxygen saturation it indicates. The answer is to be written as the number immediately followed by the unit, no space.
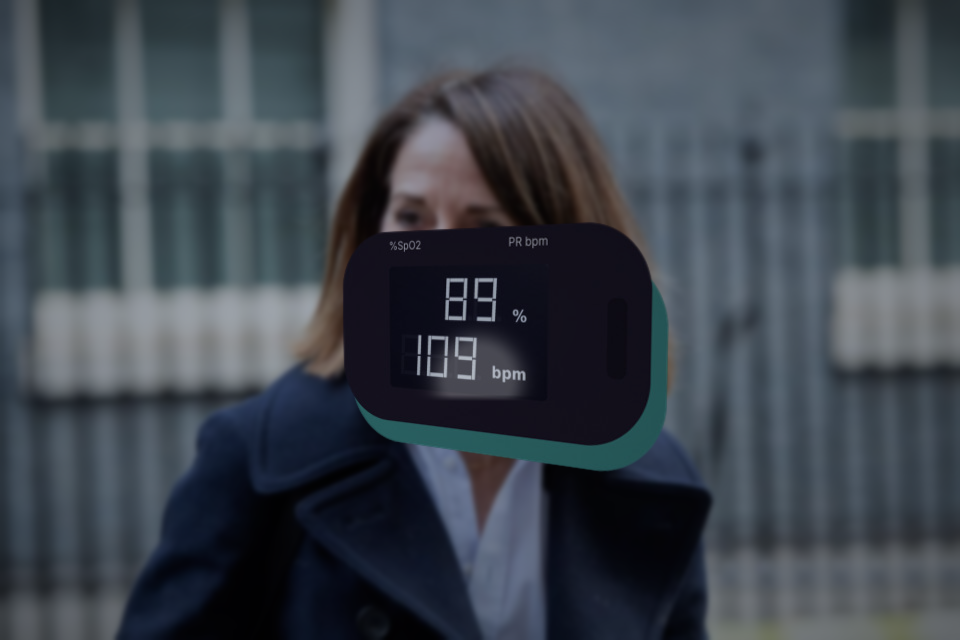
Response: 89%
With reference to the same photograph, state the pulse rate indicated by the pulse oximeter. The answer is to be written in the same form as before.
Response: 109bpm
